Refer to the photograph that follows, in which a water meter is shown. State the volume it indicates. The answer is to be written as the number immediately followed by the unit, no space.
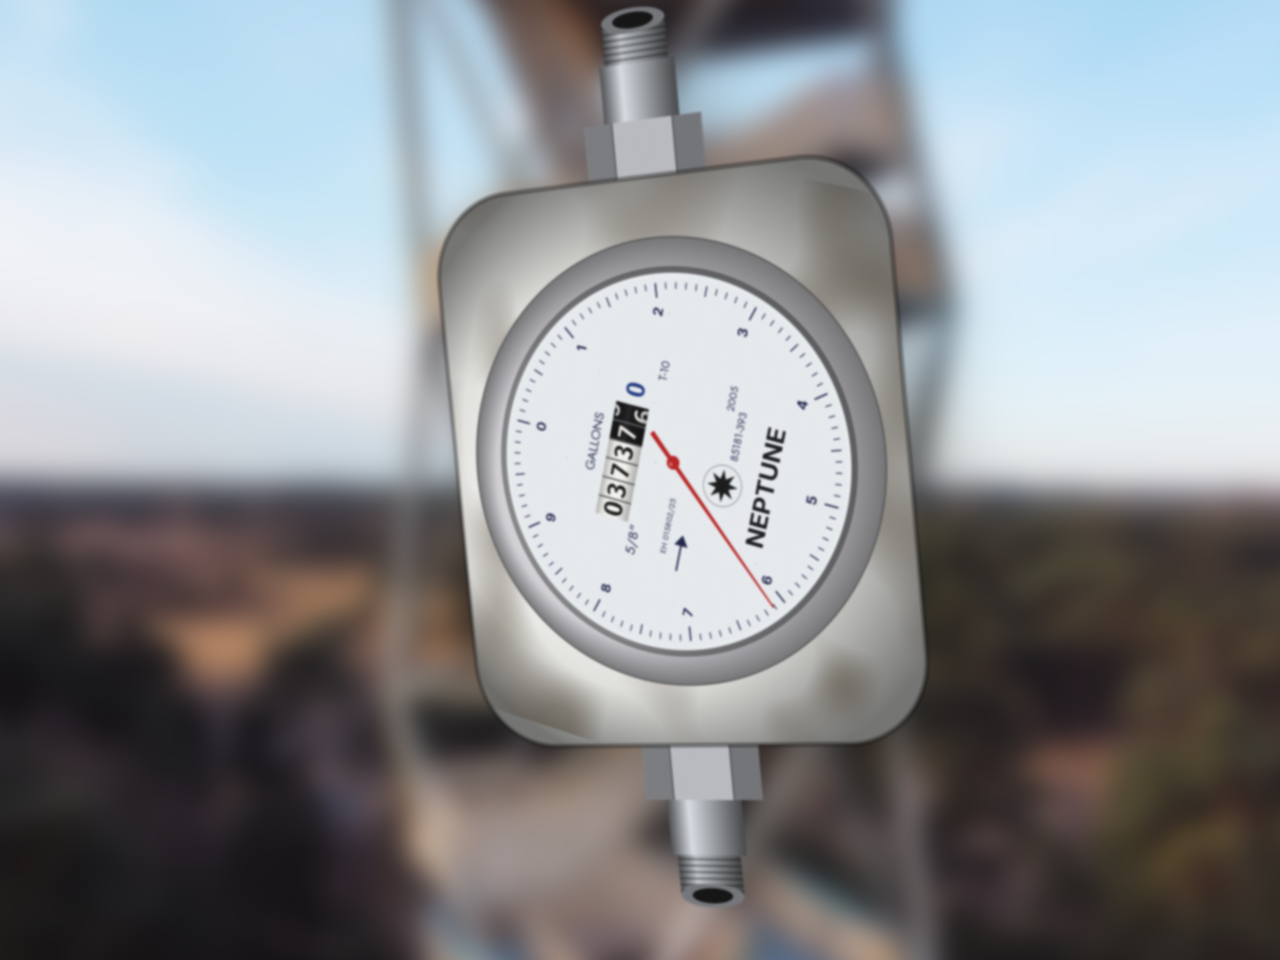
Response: 373756.1gal
